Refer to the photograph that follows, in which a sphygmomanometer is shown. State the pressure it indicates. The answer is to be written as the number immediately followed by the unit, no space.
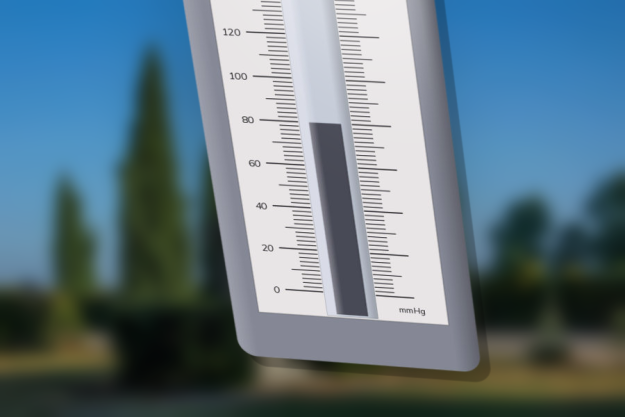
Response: 80mmHg
